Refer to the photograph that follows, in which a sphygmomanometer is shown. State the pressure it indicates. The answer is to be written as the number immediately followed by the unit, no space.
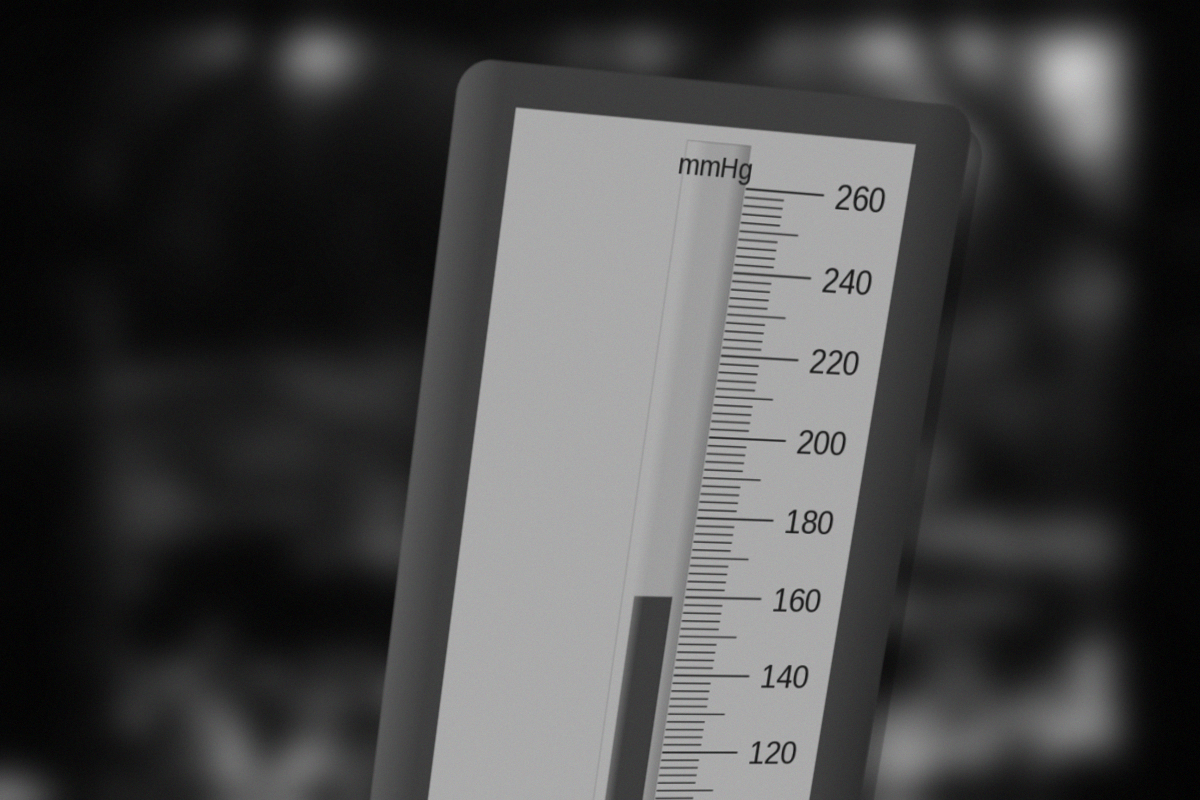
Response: 160mmHg
